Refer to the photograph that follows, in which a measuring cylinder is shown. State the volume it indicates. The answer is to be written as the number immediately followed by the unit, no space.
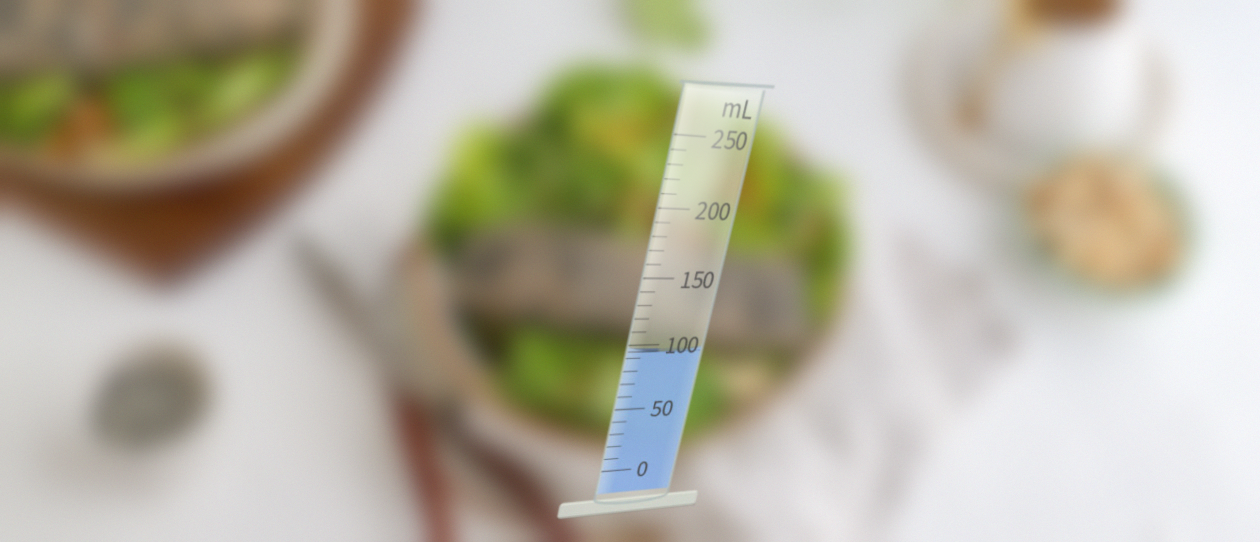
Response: 95mL
